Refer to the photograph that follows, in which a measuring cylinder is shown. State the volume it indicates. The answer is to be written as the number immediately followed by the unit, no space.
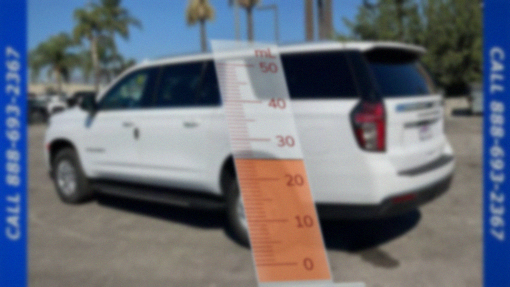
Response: 25mL
